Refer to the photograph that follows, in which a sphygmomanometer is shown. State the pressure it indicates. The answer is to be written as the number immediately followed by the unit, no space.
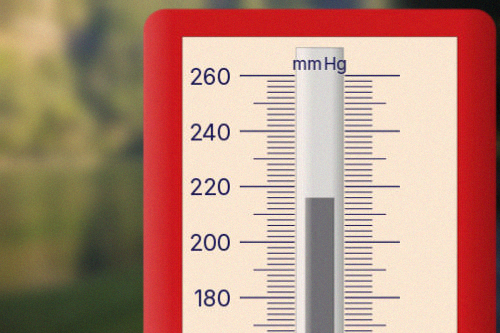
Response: 216mmHg
